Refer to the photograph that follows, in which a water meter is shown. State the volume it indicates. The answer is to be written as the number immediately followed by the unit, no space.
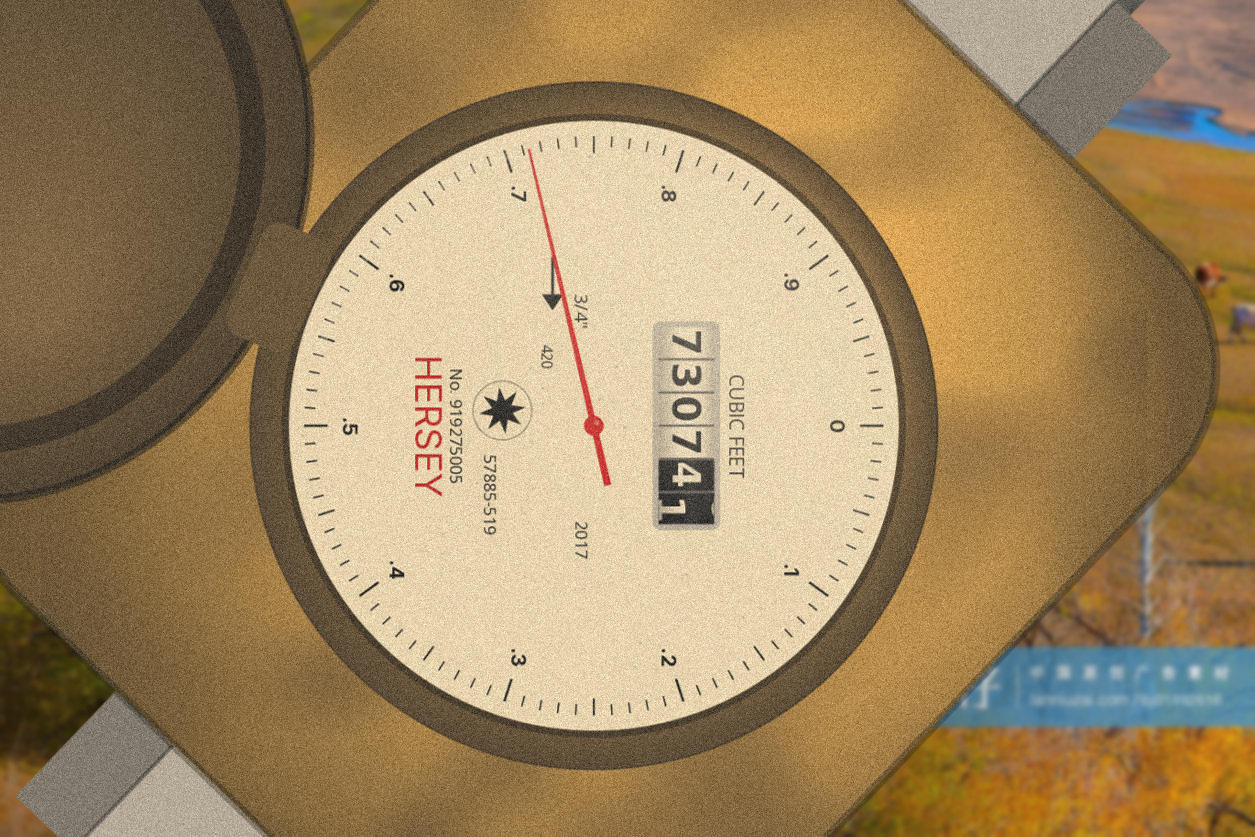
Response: 730740.71ft³
